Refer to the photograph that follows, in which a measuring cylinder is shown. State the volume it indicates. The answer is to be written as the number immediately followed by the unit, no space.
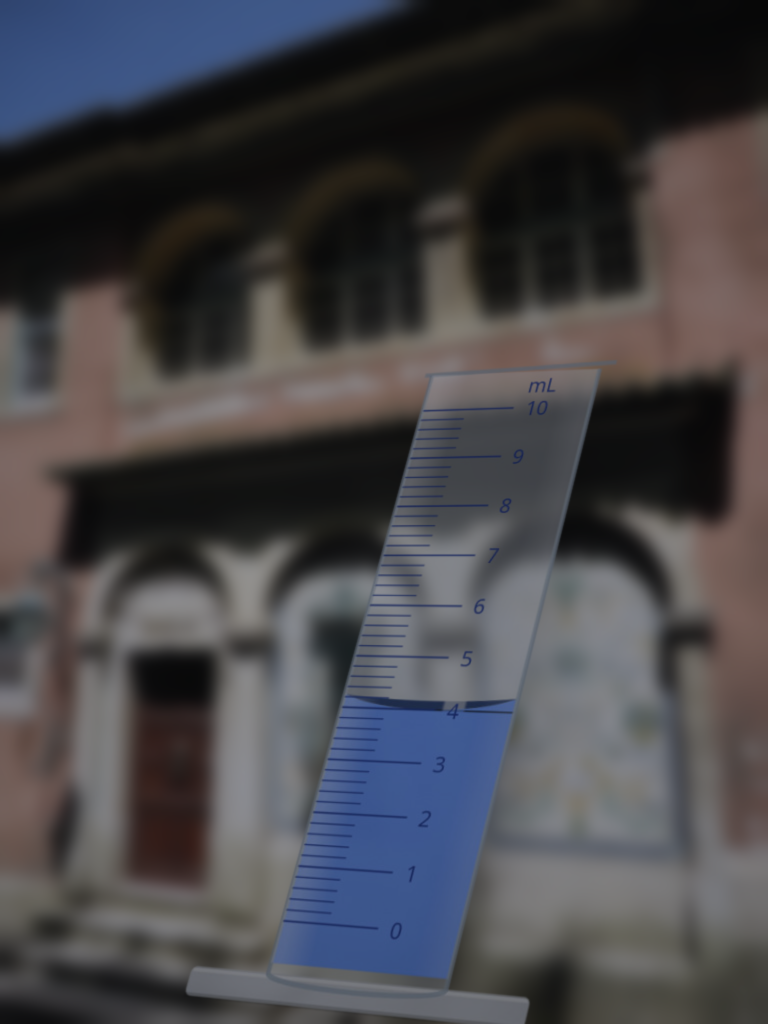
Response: 4mL
